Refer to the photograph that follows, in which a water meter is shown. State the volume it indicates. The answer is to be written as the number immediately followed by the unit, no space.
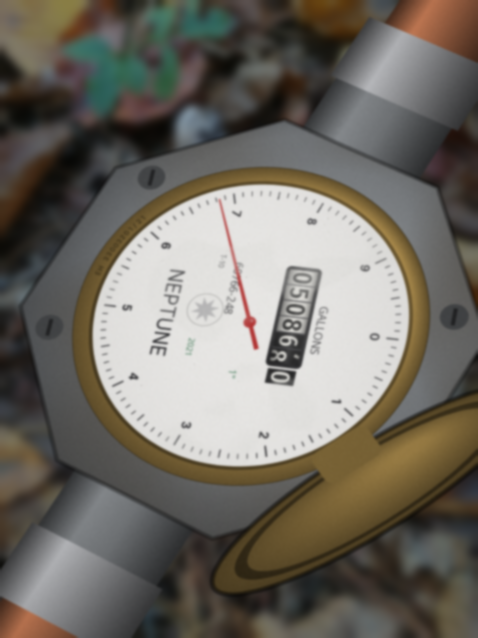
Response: 508676.8gal
